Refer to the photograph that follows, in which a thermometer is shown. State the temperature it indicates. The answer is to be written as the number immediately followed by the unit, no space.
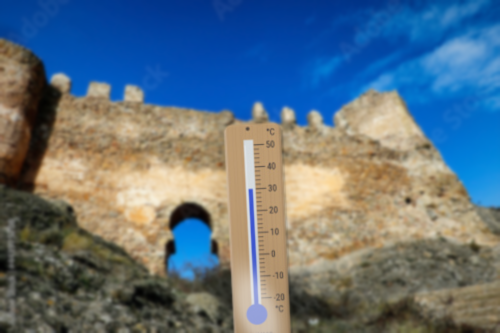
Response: 30°C
